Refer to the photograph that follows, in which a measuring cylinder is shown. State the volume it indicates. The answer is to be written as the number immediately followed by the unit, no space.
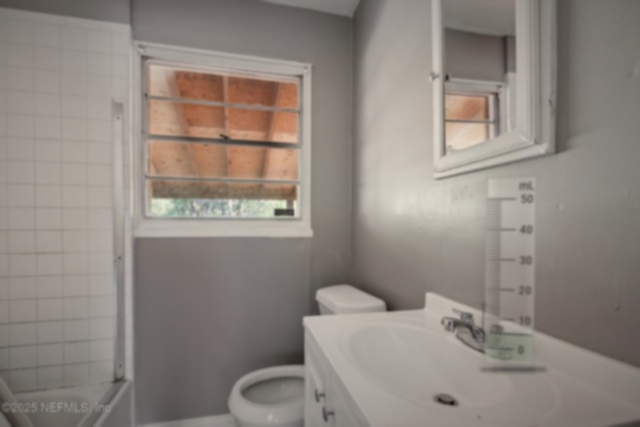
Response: 5mL
